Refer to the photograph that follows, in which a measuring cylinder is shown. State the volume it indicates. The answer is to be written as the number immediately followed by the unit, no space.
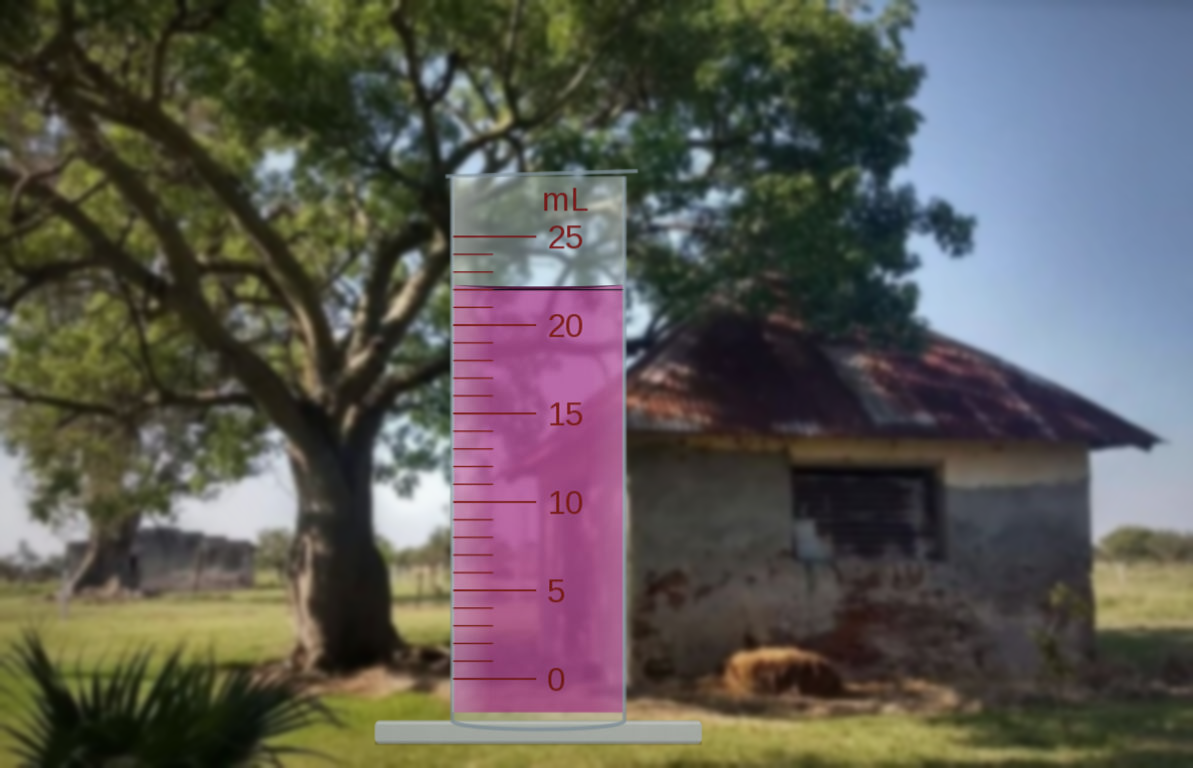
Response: 22mL
